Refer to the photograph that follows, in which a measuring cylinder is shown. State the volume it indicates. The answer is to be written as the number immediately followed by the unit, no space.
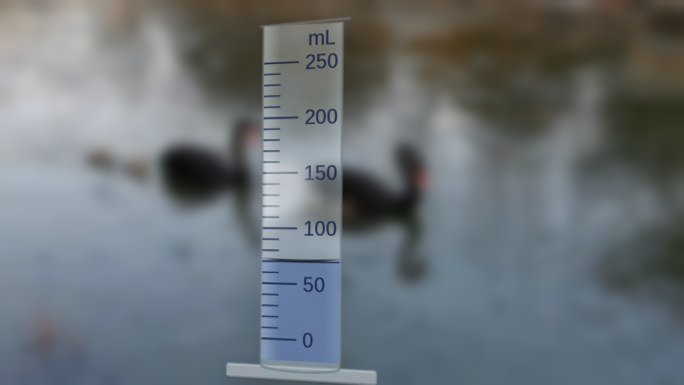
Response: 70mL
